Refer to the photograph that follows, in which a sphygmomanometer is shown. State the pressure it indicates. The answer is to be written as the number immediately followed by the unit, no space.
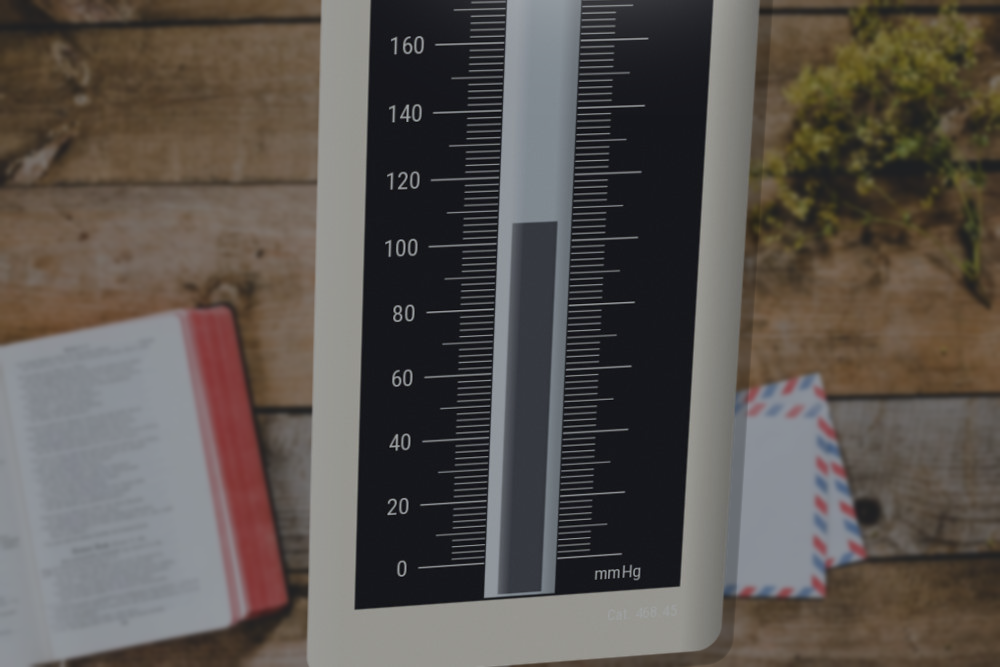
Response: 106mmHg
